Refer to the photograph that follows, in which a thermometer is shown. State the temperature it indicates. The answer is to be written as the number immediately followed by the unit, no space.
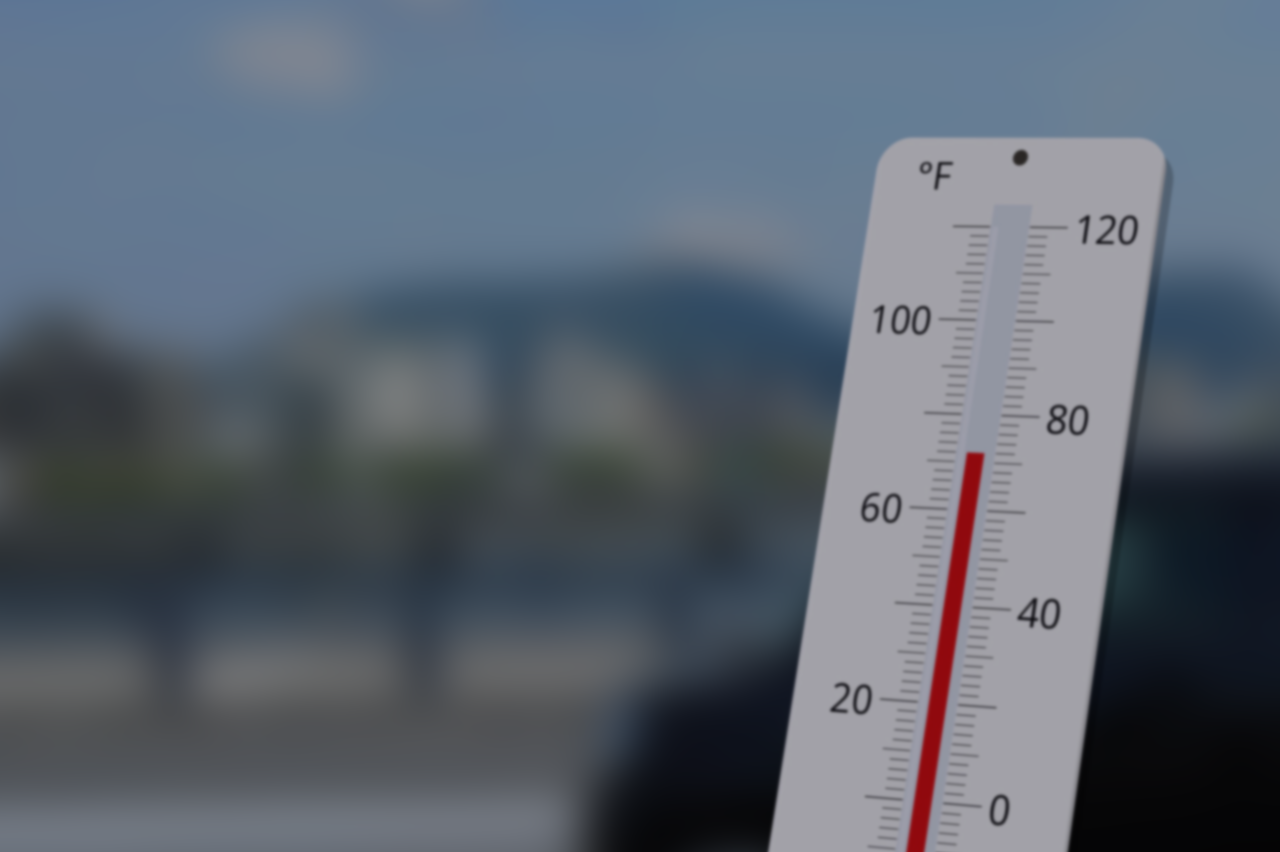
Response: 72°F
